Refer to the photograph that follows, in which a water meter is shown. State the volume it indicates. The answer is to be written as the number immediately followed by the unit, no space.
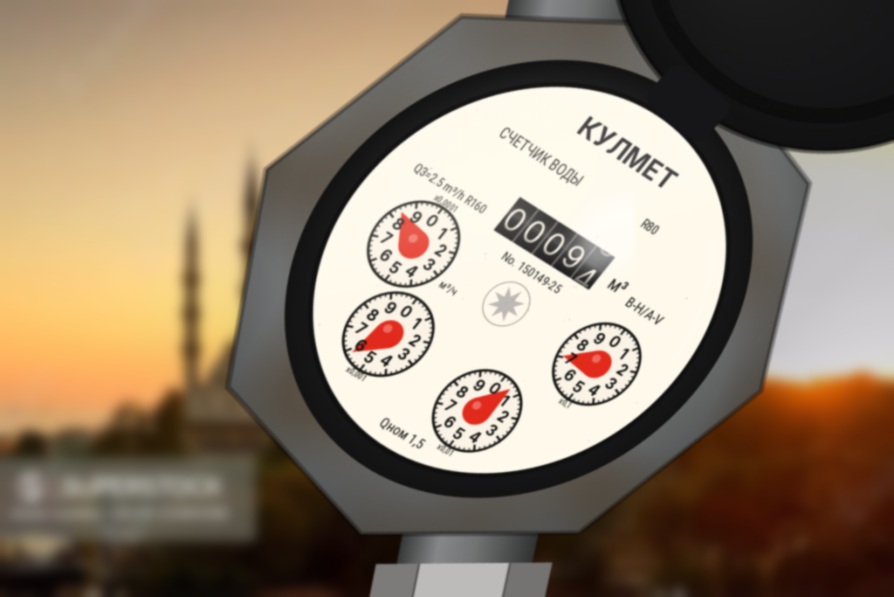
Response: 93.7058m³
